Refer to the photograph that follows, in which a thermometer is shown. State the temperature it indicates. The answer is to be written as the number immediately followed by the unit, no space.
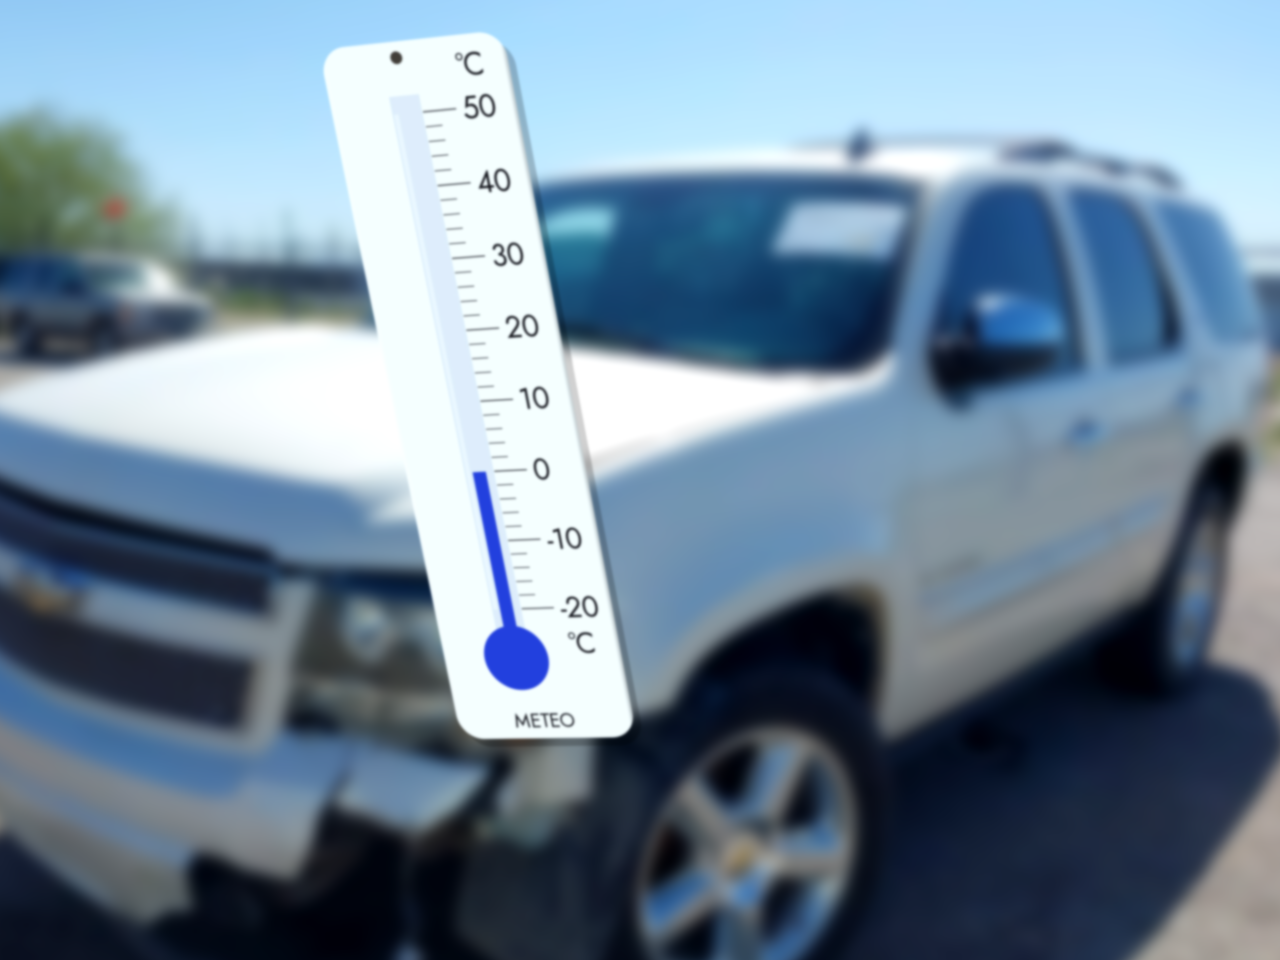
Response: 0°C
